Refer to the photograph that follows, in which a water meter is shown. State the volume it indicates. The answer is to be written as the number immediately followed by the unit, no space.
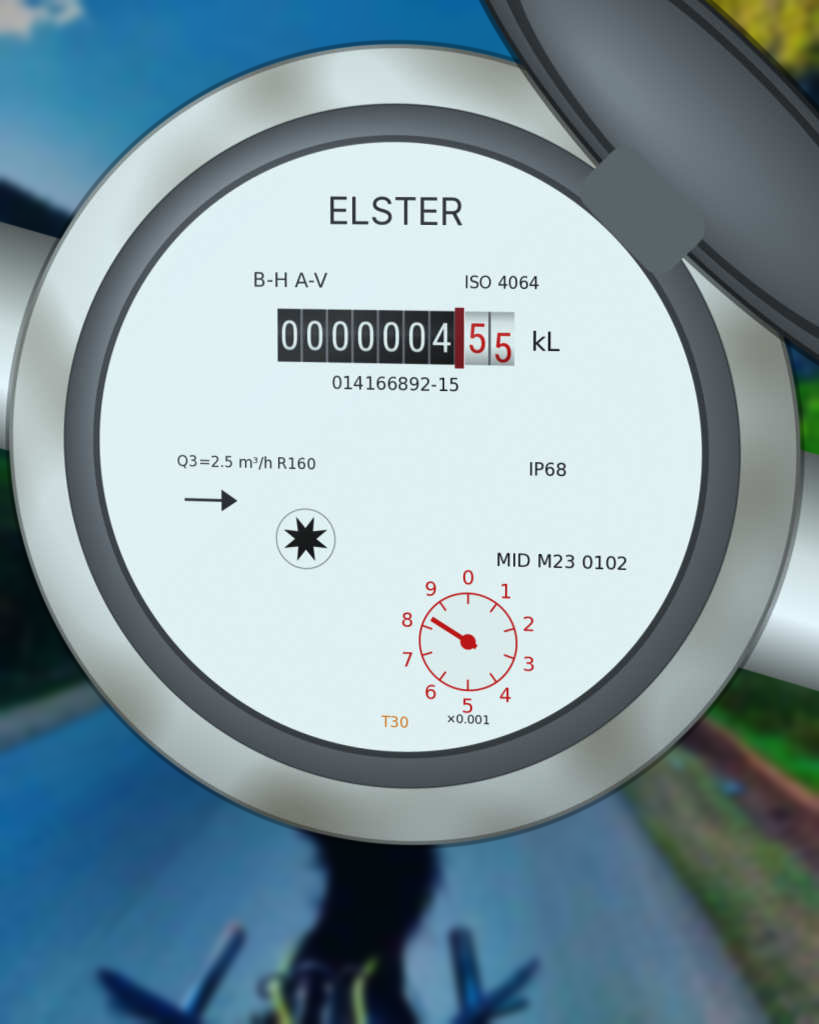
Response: 4.548kL
